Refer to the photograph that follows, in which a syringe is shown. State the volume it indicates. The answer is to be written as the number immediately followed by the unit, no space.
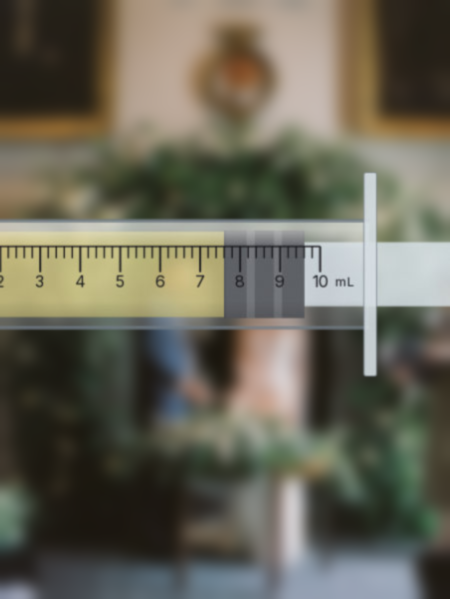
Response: 7.6mL
